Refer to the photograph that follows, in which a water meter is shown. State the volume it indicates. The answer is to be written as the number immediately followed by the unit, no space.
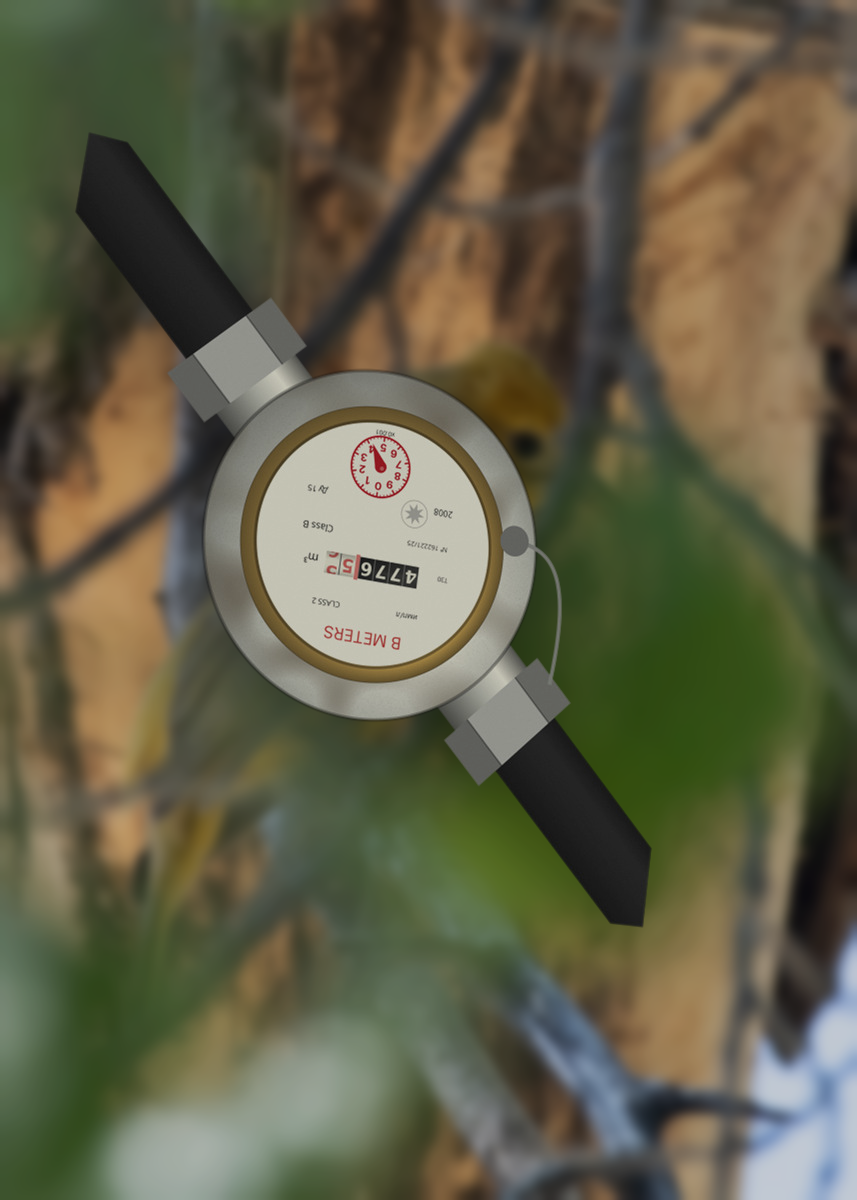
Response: 4776.554m³
